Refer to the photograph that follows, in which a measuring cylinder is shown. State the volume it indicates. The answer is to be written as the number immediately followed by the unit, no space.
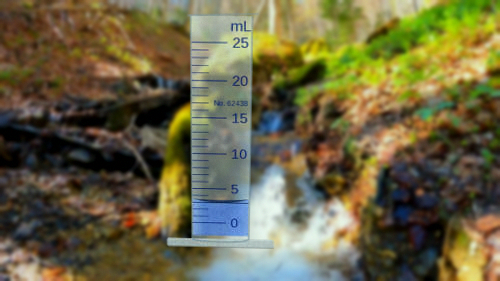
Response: 3mL
